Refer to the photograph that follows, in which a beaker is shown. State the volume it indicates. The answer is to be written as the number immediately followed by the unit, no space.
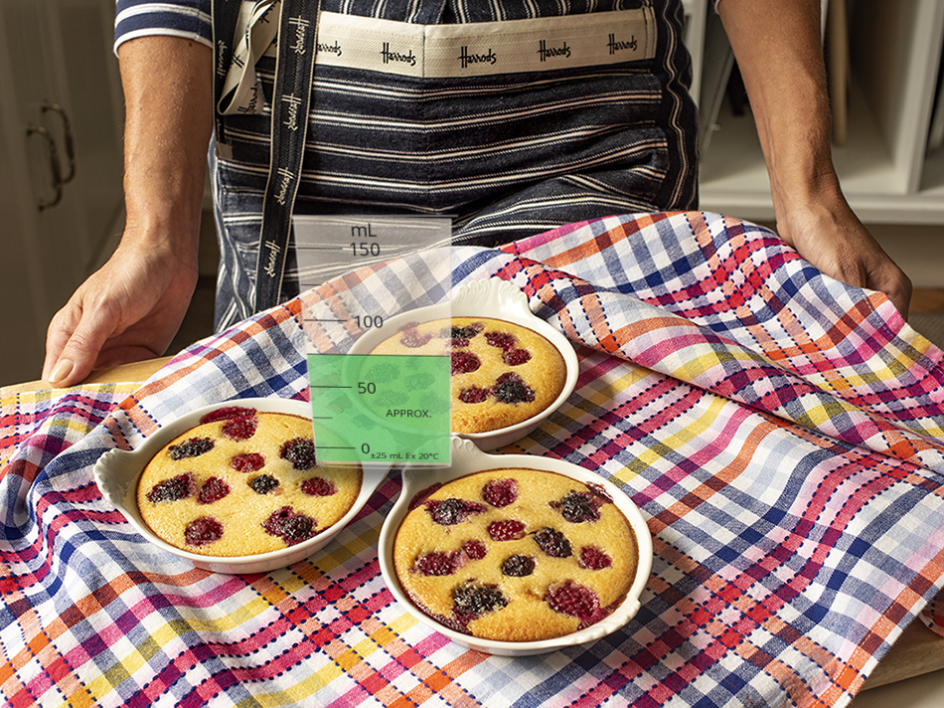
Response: 75mL
